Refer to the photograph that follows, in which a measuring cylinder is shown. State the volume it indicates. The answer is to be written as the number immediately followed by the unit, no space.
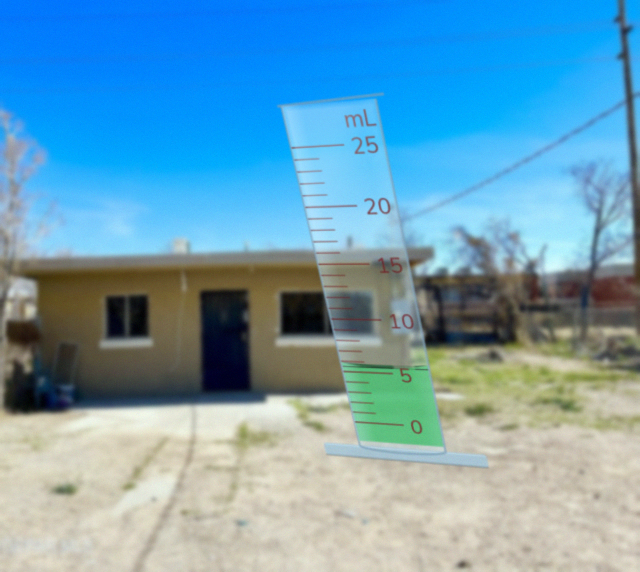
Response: 5.5mL
